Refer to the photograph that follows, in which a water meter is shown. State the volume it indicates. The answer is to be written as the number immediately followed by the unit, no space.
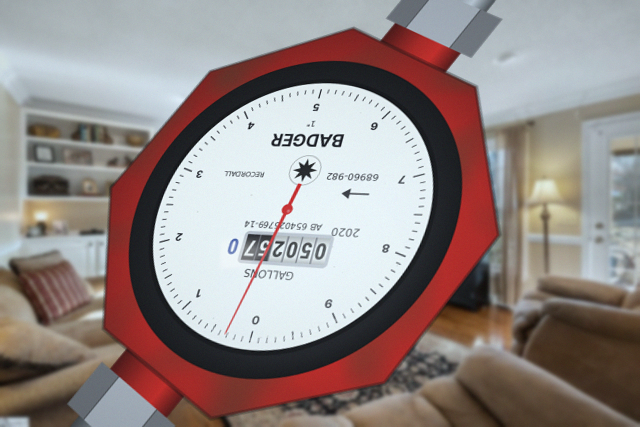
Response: 502570.3gal
